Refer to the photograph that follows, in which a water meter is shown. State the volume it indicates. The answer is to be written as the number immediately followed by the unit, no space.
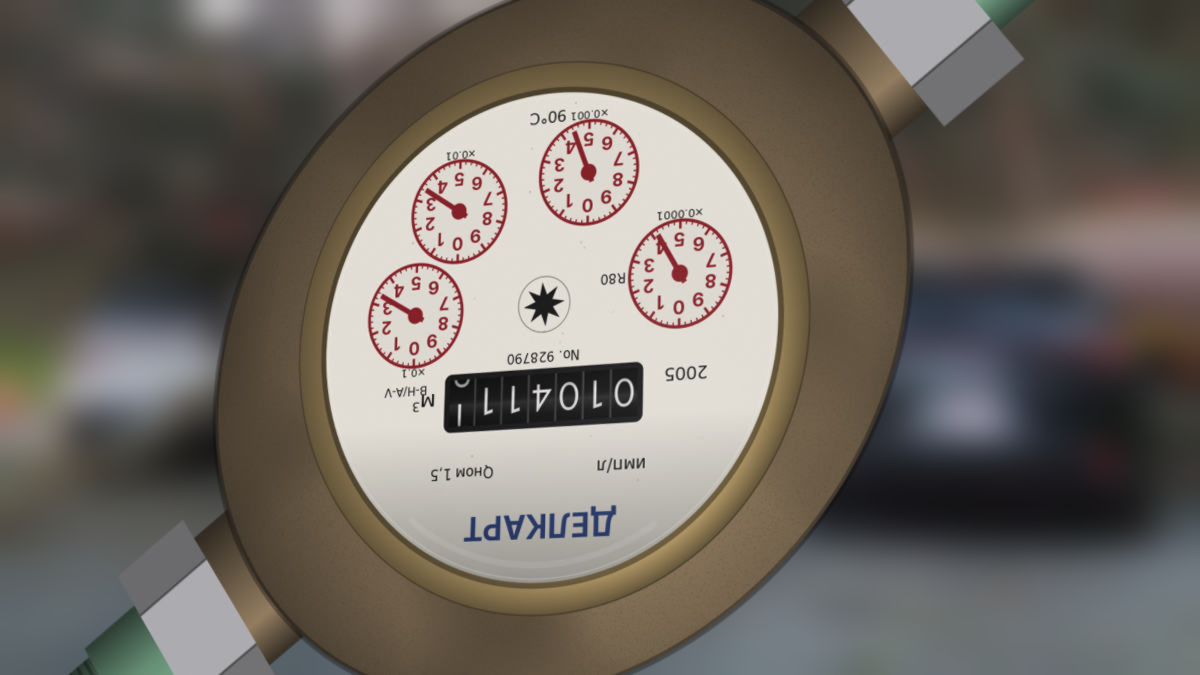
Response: 104111.3344m³
